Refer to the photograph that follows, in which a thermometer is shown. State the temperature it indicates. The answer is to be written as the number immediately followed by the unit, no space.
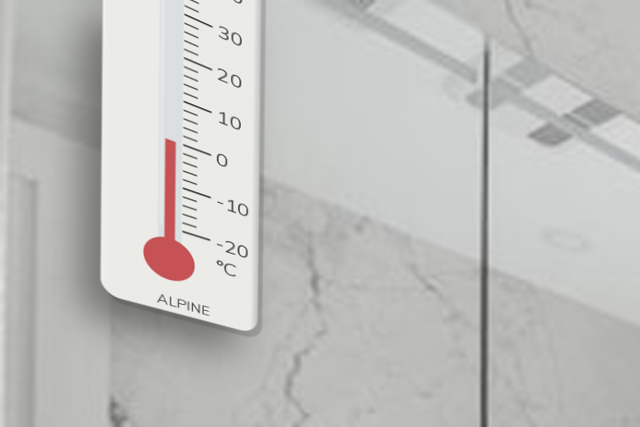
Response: 0°C
